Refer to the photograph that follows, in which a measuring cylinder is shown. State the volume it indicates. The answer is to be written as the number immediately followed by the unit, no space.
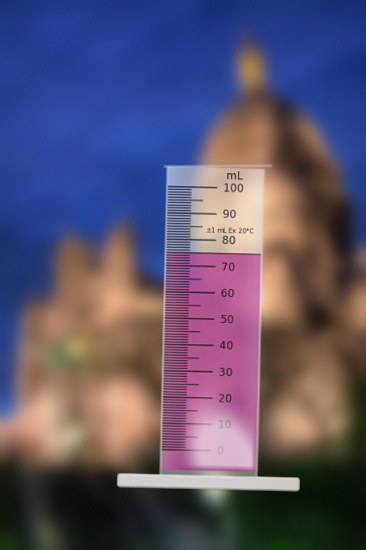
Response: 75mL
